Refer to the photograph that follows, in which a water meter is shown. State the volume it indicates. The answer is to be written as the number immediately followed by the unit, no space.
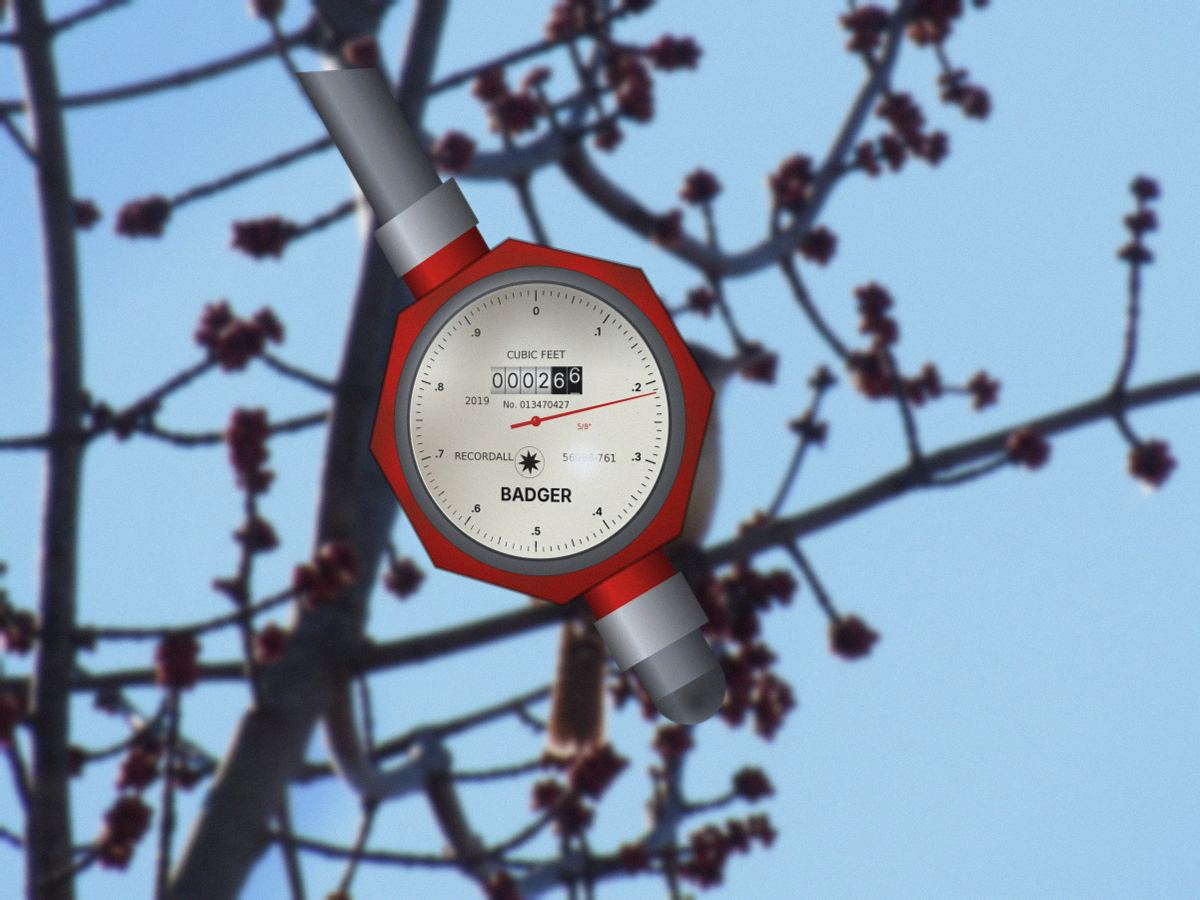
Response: 266.21ft³
